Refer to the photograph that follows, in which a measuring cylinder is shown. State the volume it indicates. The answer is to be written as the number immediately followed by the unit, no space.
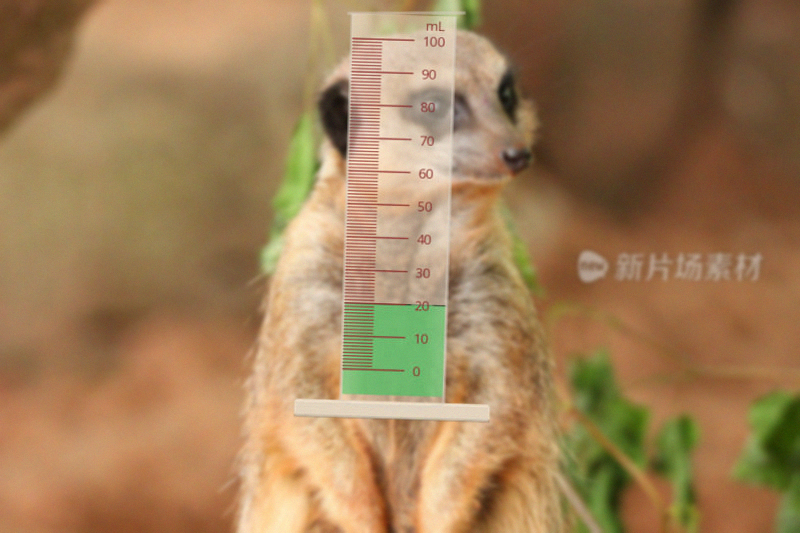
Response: 20mL
